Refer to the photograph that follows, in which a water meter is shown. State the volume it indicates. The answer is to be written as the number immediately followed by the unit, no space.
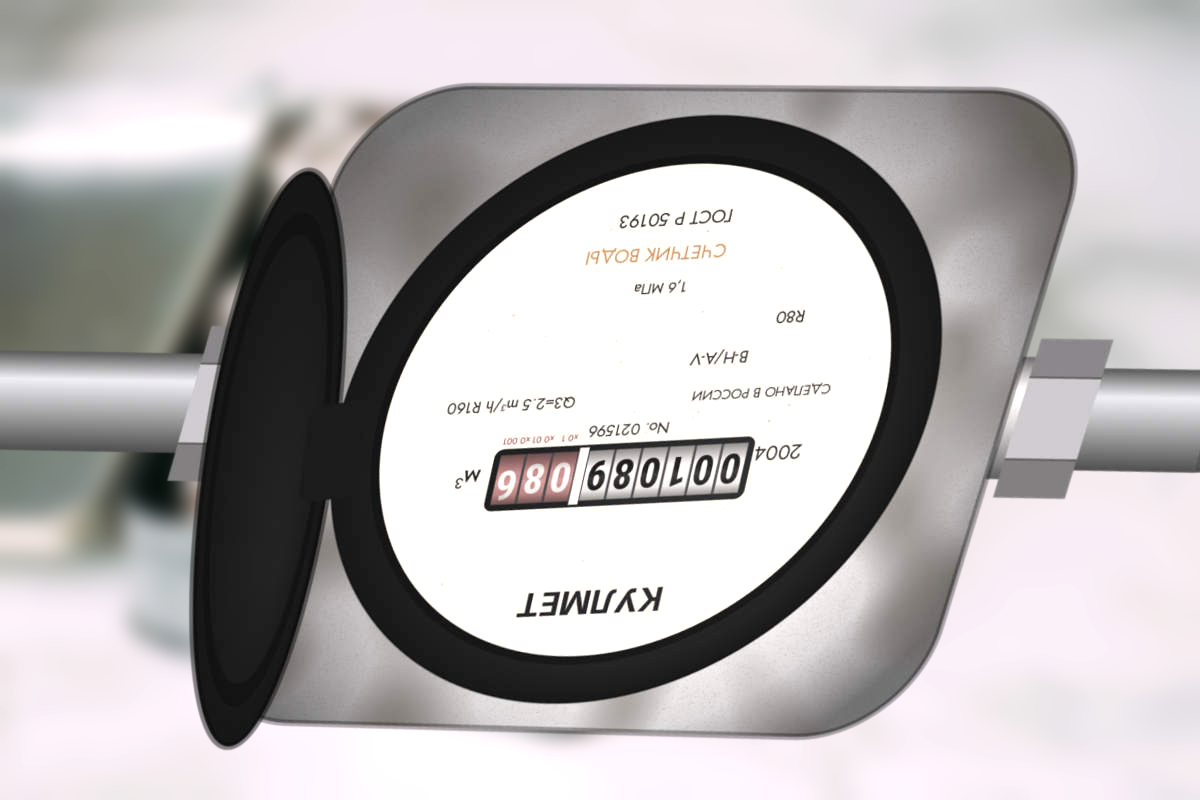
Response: 1089.086m³
